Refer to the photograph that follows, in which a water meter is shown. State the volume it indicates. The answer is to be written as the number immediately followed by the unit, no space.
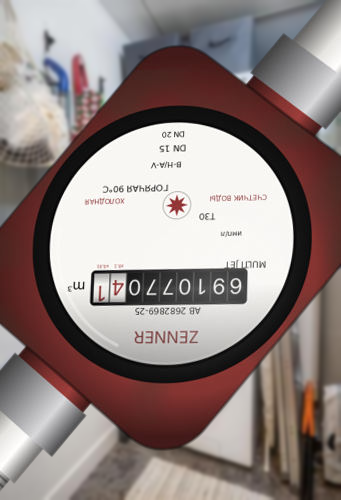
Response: 6910770.41m³
